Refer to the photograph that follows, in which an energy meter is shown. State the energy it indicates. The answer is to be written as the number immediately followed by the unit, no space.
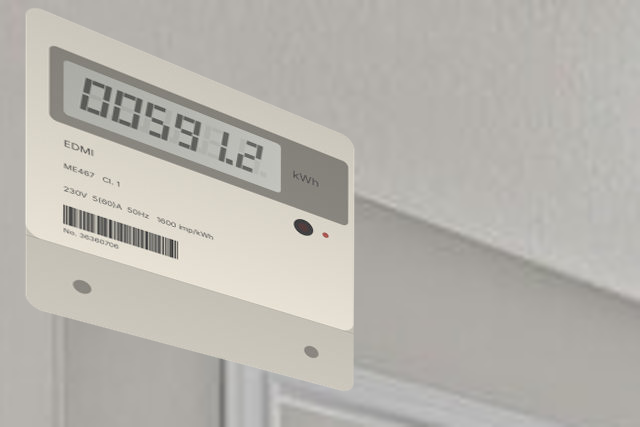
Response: 591.2kWh
